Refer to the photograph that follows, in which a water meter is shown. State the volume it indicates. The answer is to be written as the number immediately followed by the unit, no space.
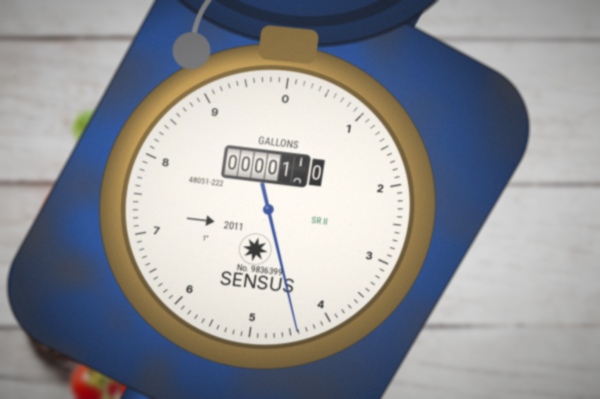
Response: 114.4gal
